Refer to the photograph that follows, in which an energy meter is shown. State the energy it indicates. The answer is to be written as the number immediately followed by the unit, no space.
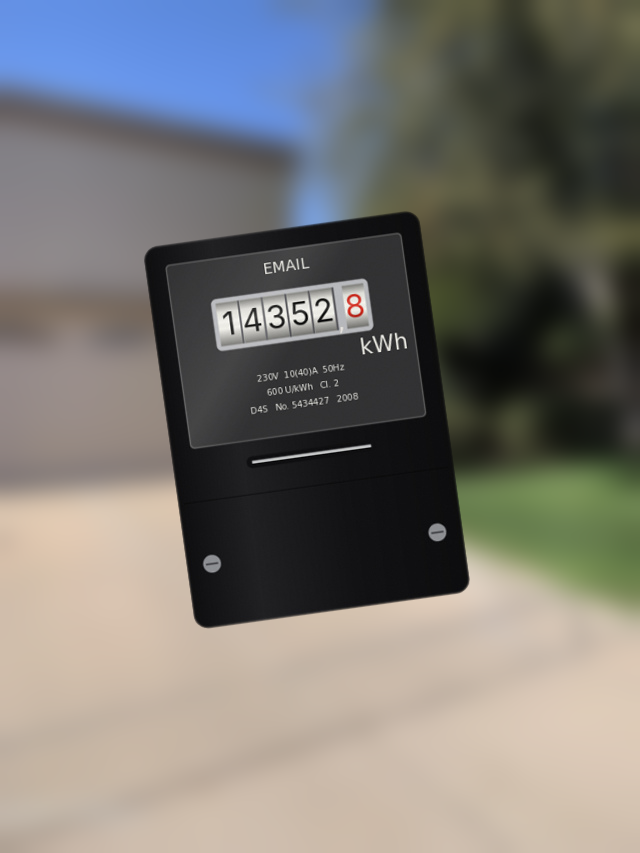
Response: 14352.8kWh
